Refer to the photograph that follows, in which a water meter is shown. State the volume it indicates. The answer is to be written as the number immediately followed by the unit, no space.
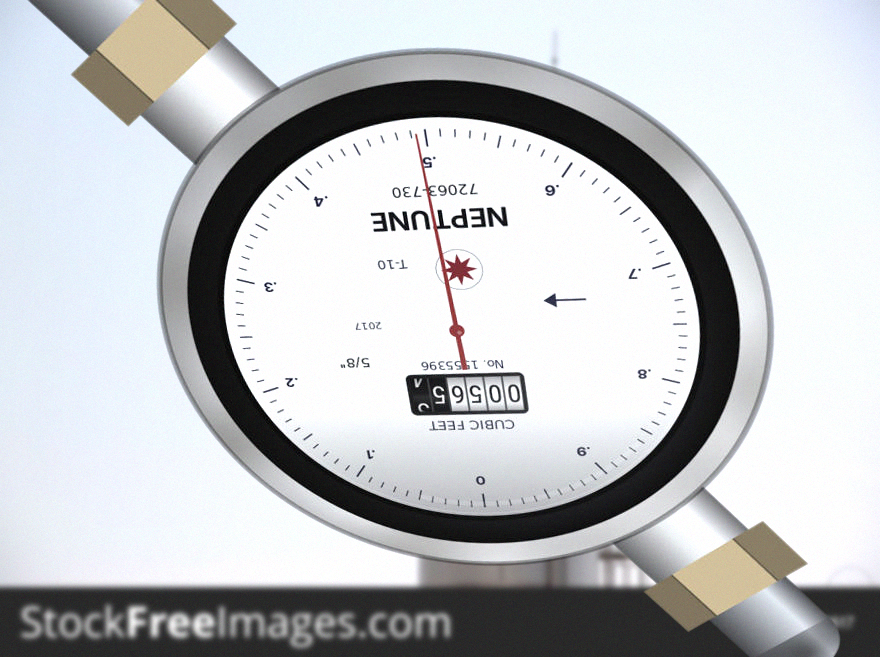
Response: 5653.49ft³
